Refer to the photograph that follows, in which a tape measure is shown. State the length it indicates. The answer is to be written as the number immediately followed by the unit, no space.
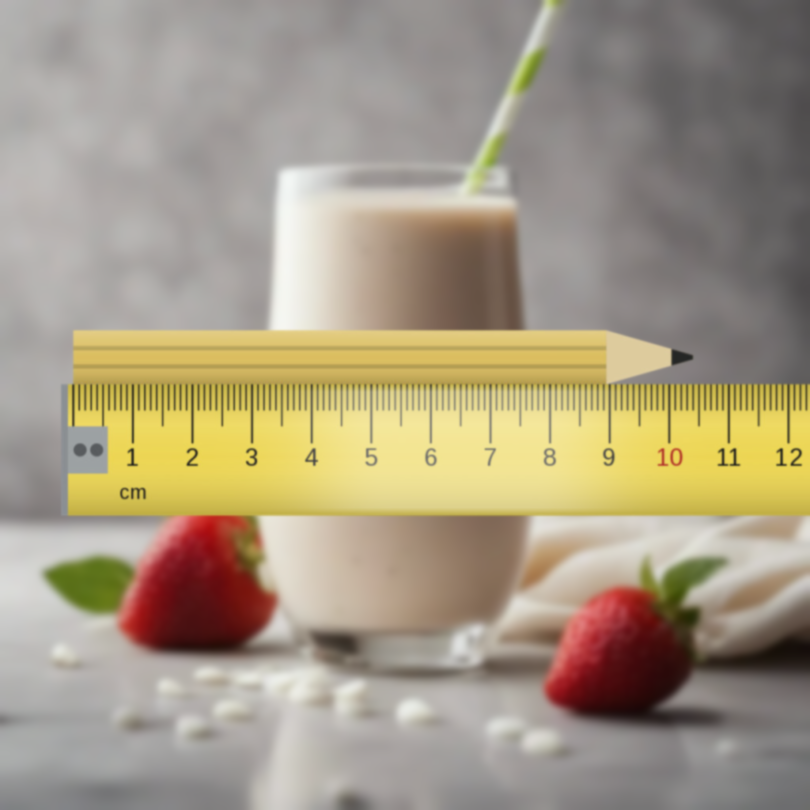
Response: 10.4cm
